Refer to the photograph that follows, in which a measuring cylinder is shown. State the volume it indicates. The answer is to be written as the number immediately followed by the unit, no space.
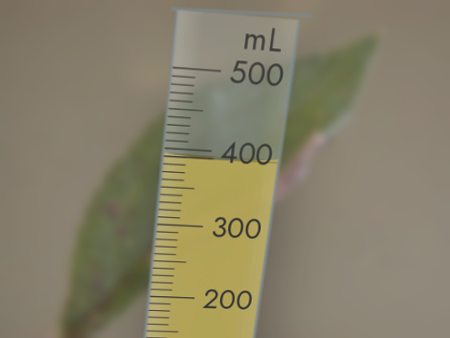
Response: 390mL
